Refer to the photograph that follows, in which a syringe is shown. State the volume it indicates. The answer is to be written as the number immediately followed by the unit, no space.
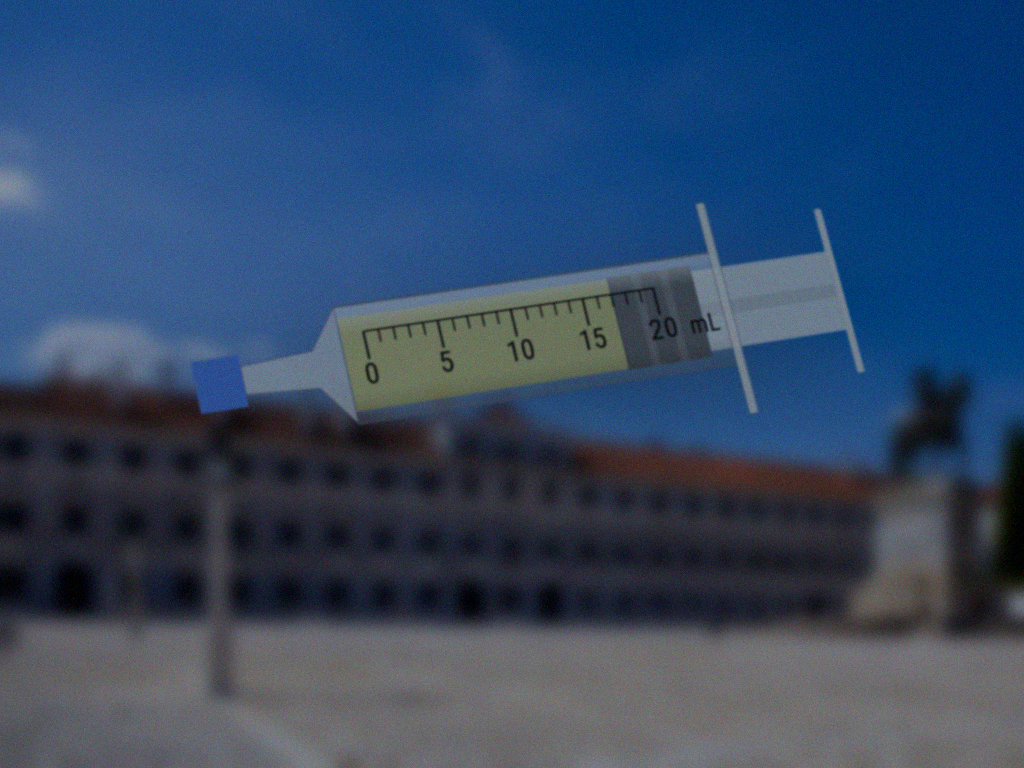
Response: 17mL
